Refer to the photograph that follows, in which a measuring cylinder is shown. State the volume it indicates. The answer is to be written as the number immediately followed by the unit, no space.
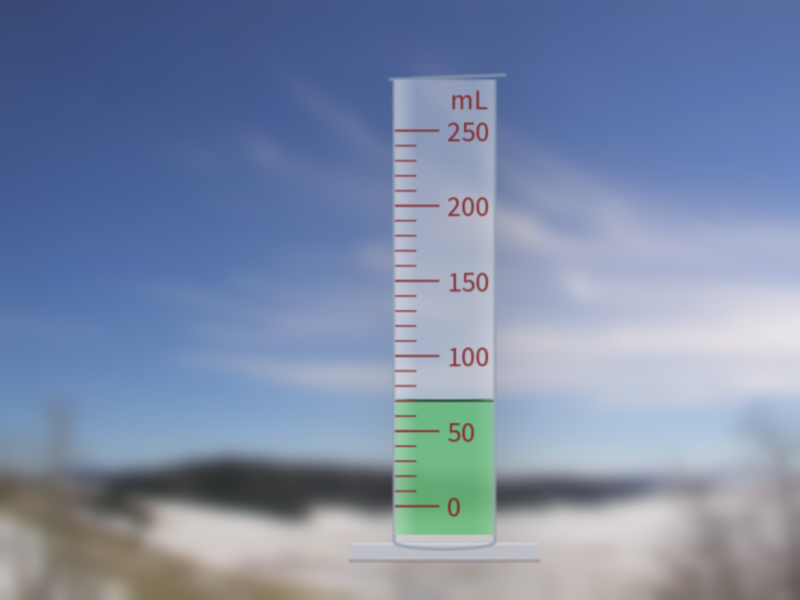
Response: 70mL
